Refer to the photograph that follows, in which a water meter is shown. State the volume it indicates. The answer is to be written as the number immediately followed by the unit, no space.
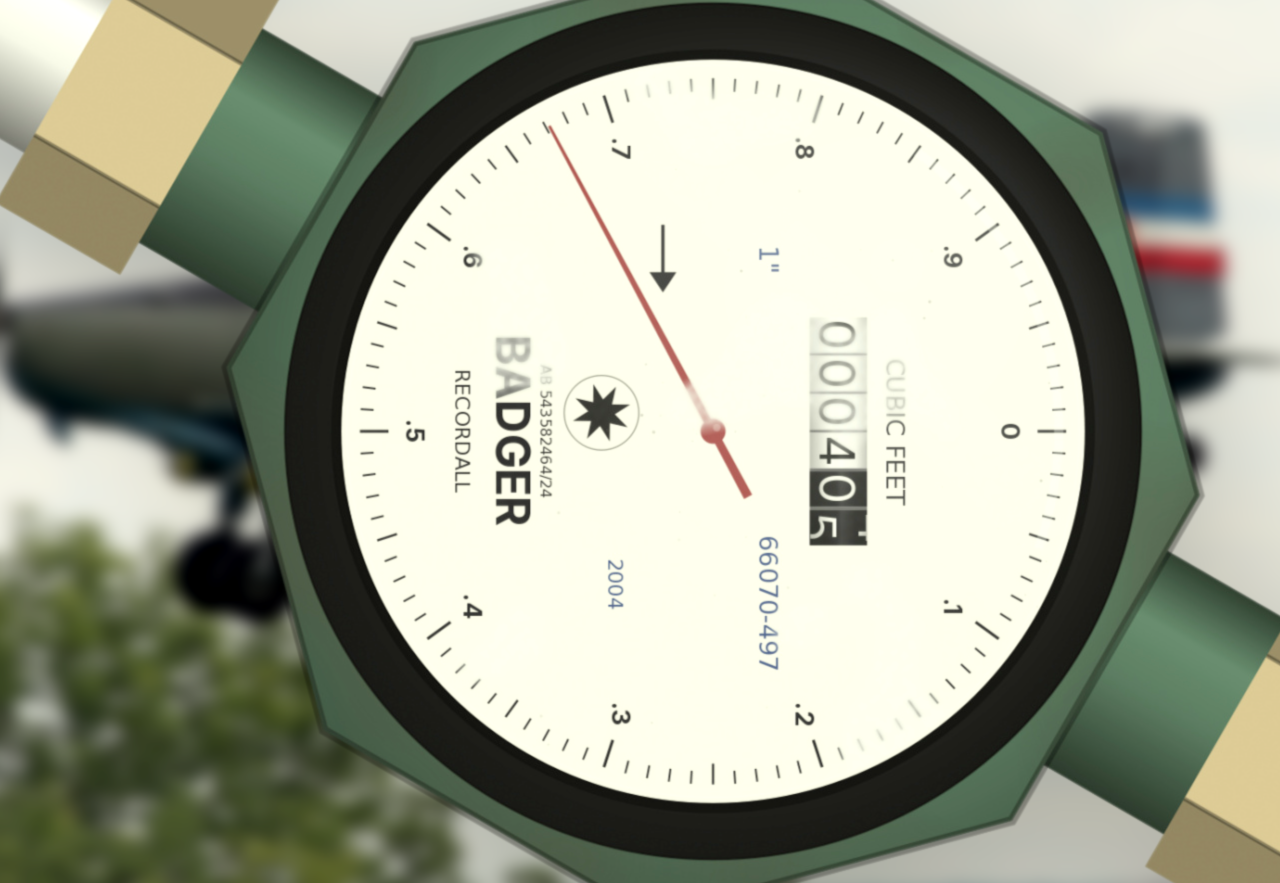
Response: 404.67ft³
